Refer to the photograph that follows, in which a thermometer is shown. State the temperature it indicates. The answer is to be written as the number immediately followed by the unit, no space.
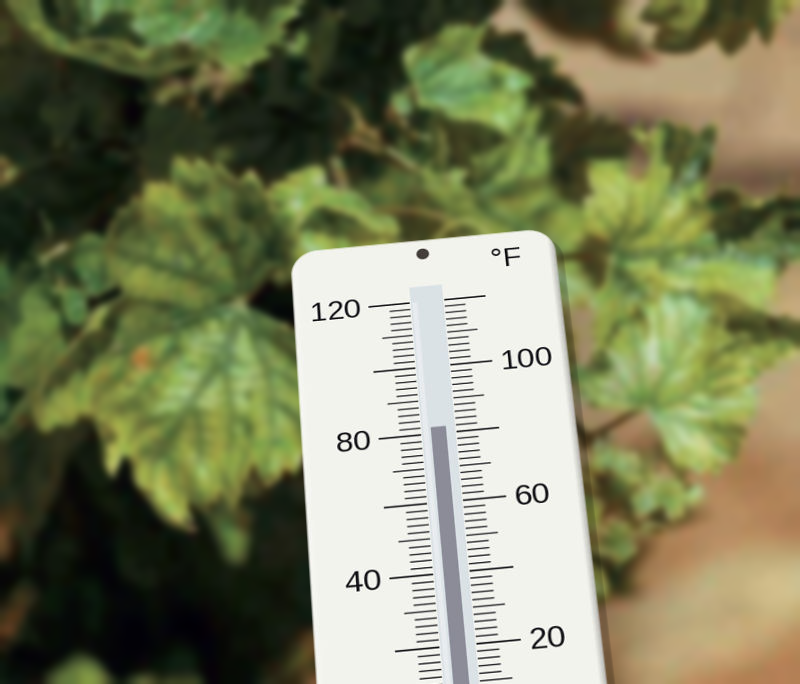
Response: 82°F
